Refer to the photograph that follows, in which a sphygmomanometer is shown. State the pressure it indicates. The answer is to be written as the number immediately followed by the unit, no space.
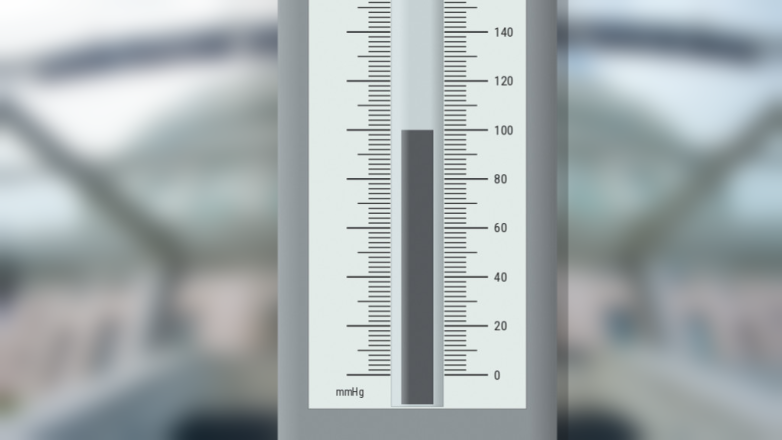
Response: 100mmHg
